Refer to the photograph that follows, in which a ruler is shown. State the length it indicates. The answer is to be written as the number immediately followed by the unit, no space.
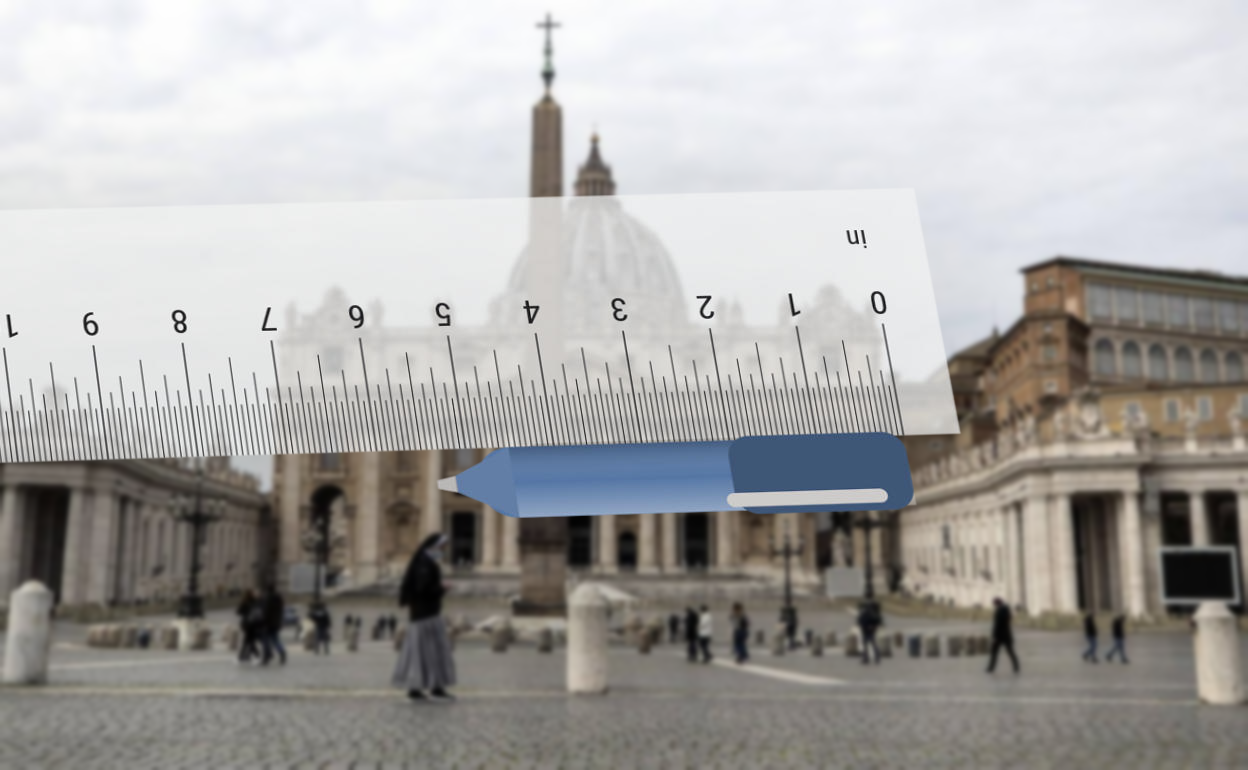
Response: 5.375in
